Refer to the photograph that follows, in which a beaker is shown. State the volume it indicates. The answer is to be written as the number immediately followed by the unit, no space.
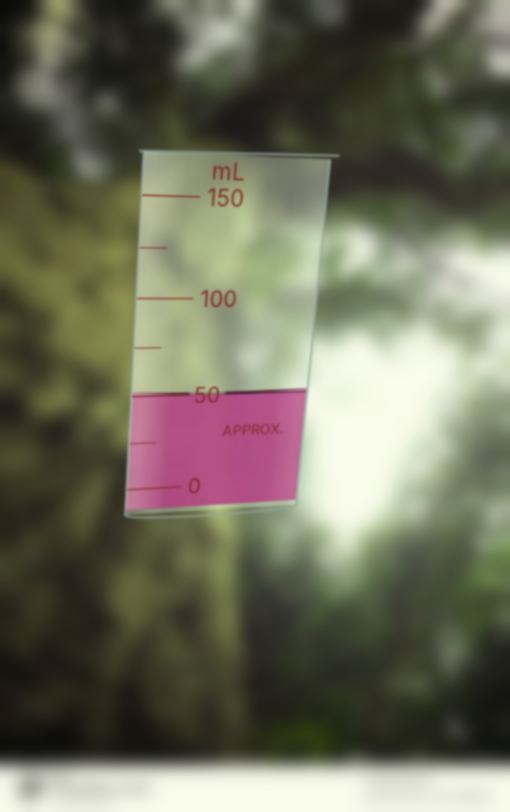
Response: 50mL
